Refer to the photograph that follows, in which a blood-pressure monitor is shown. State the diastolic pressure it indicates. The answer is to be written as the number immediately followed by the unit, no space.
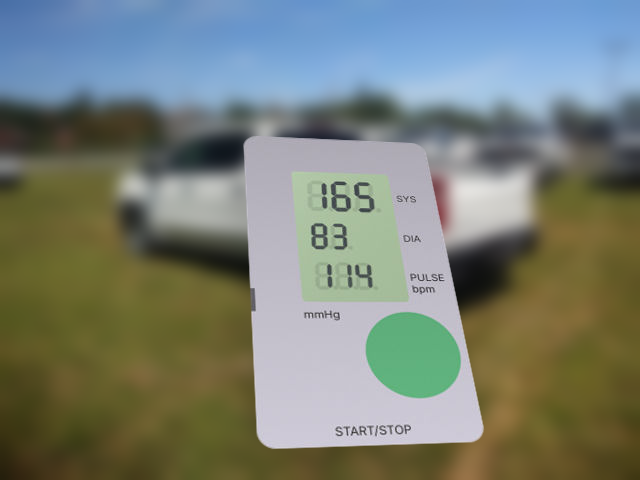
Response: 83mmHg
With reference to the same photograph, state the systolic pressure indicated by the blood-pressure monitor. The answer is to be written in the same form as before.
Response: 165mmHg
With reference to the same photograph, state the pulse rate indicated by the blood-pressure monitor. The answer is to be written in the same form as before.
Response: 114bpm
